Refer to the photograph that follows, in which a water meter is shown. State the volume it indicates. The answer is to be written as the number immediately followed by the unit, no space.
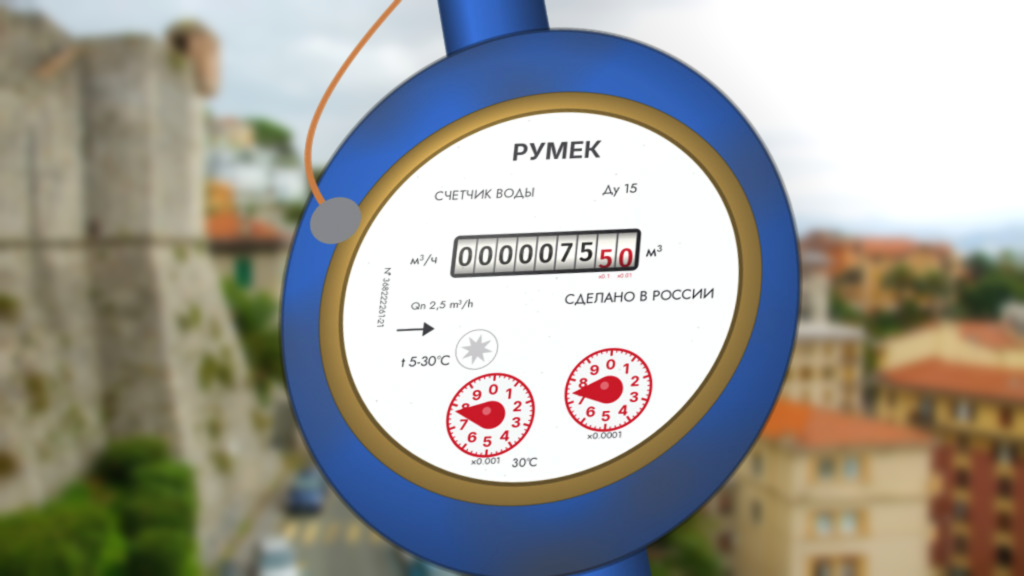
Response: 75.4977m³
